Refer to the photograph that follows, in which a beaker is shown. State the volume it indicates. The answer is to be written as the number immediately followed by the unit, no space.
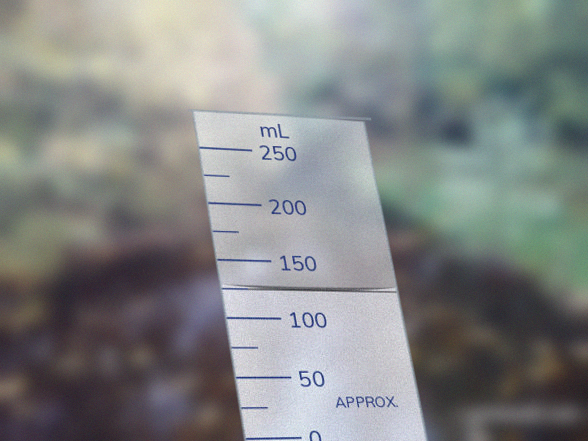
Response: 125mL
